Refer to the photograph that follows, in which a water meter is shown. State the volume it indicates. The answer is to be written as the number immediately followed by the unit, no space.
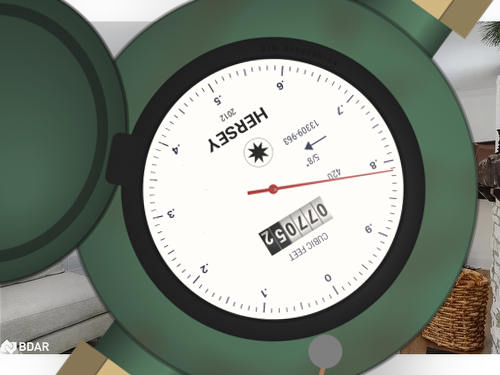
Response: 77051.81ft³
